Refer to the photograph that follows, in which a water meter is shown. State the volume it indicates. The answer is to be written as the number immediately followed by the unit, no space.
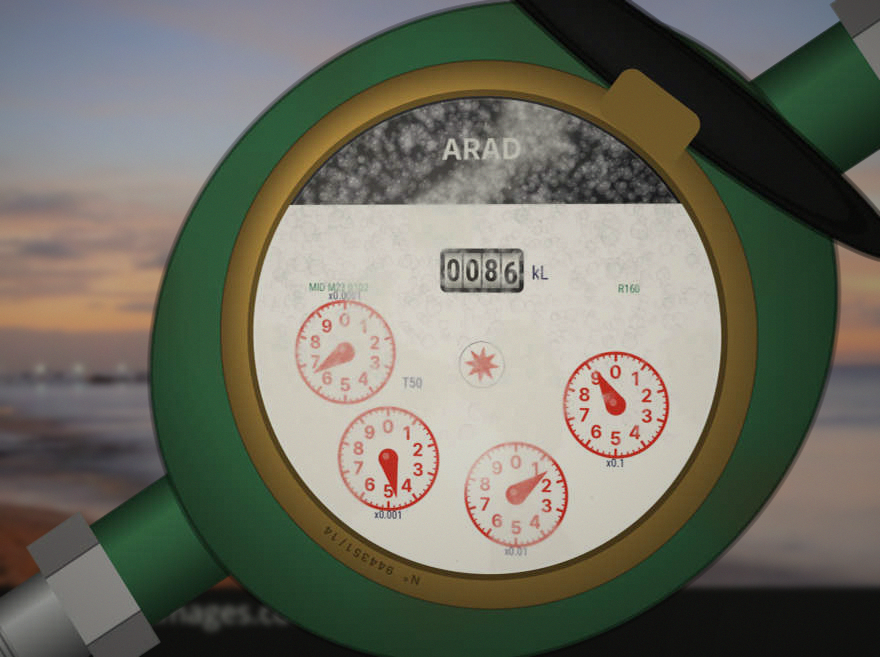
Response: 85.9146kL
